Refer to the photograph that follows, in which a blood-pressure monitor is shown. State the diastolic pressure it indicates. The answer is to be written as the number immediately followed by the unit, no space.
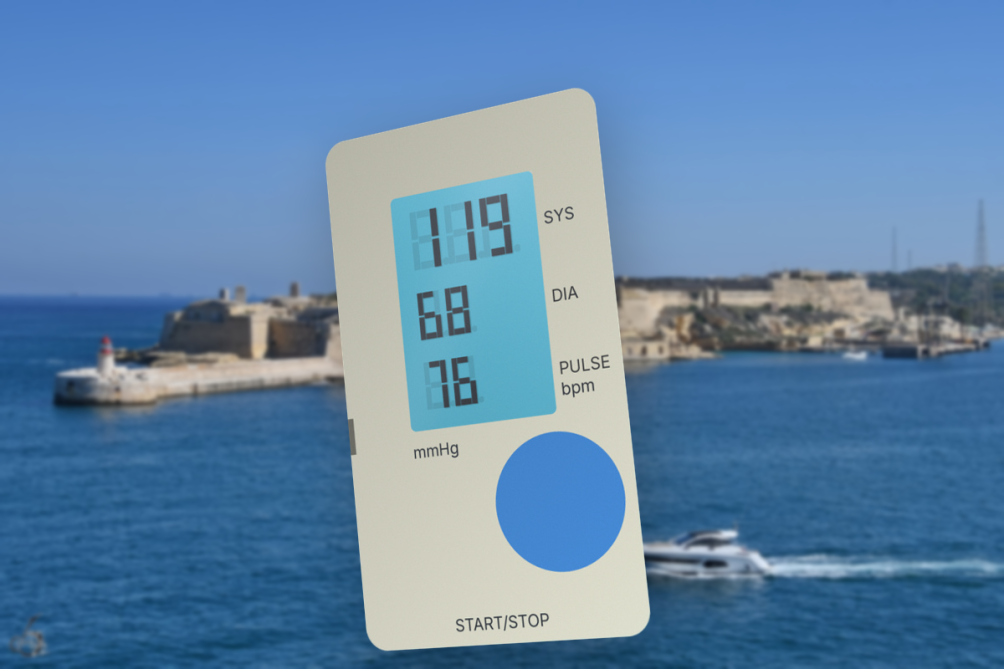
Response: 68mmHg
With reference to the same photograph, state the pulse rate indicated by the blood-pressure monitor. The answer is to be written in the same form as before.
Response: 76bpm
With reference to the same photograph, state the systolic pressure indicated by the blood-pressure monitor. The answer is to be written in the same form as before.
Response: 119mmHg
